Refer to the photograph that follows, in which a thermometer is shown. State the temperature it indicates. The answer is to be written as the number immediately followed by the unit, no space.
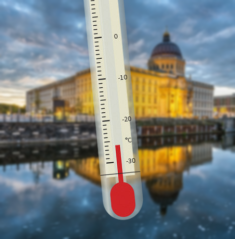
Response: -26°C
